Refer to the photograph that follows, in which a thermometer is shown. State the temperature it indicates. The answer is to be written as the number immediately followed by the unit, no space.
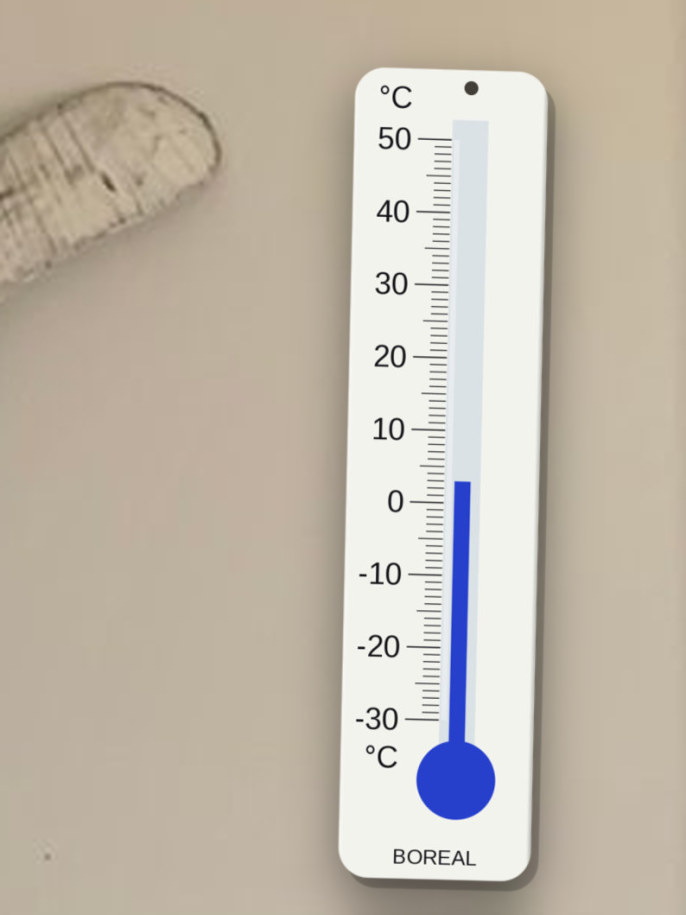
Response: 3°C
